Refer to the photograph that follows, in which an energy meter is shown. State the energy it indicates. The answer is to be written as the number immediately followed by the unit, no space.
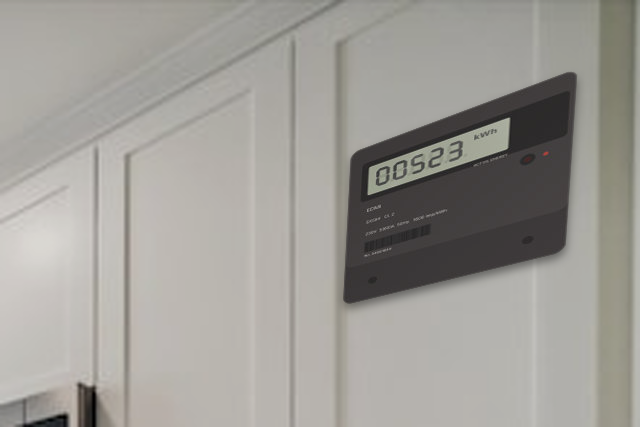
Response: 523kWh
